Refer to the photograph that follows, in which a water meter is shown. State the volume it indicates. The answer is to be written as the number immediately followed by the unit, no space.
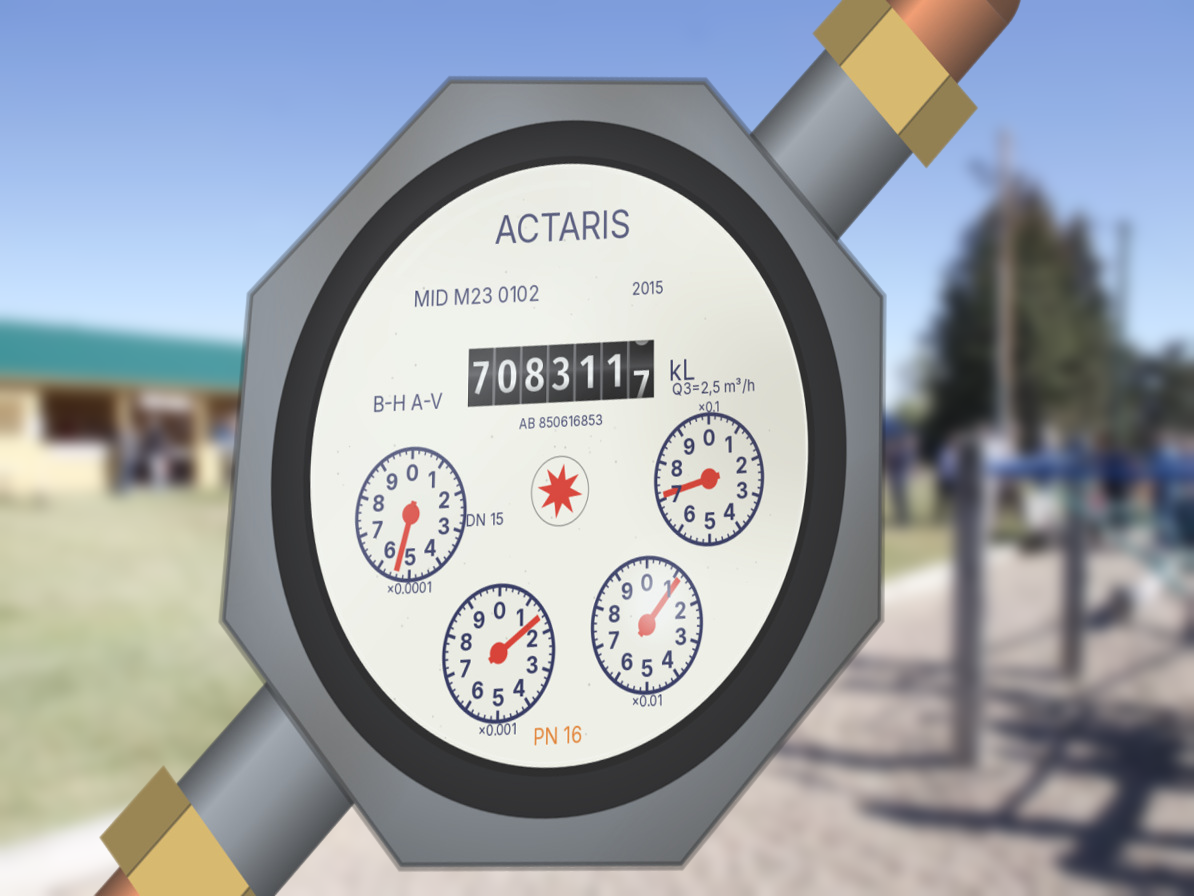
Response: 7083116.7115kL
